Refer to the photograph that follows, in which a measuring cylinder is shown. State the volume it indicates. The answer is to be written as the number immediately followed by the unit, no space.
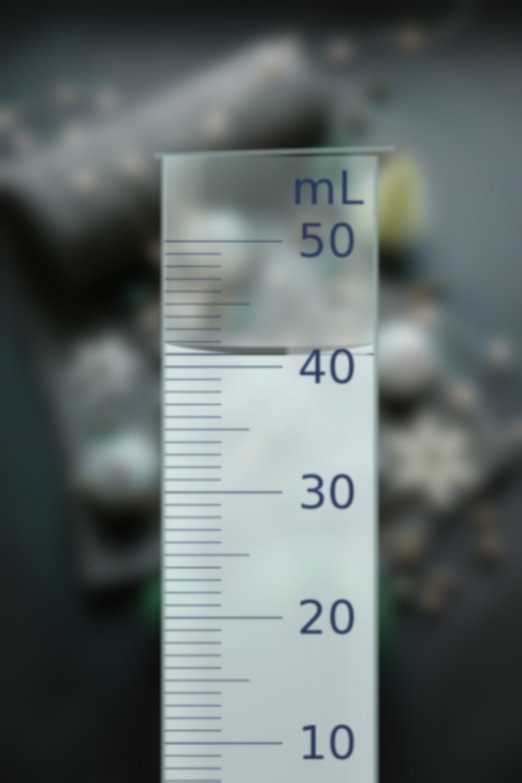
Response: 41mL
